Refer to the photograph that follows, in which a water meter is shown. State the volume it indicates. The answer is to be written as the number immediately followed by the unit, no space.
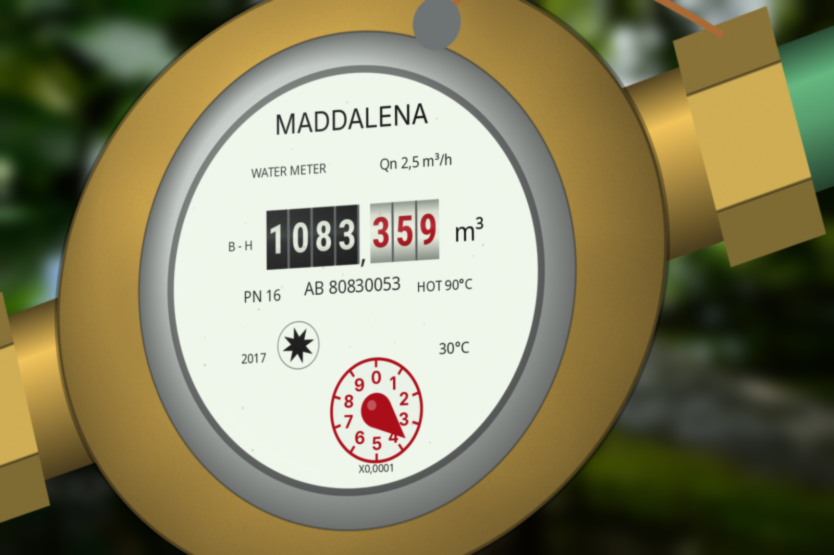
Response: 1083.3593m³
